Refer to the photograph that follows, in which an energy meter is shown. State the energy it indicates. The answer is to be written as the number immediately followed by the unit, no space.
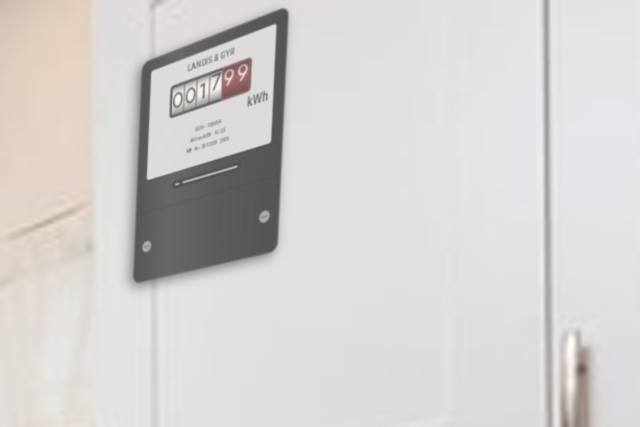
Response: 17.99kWh
